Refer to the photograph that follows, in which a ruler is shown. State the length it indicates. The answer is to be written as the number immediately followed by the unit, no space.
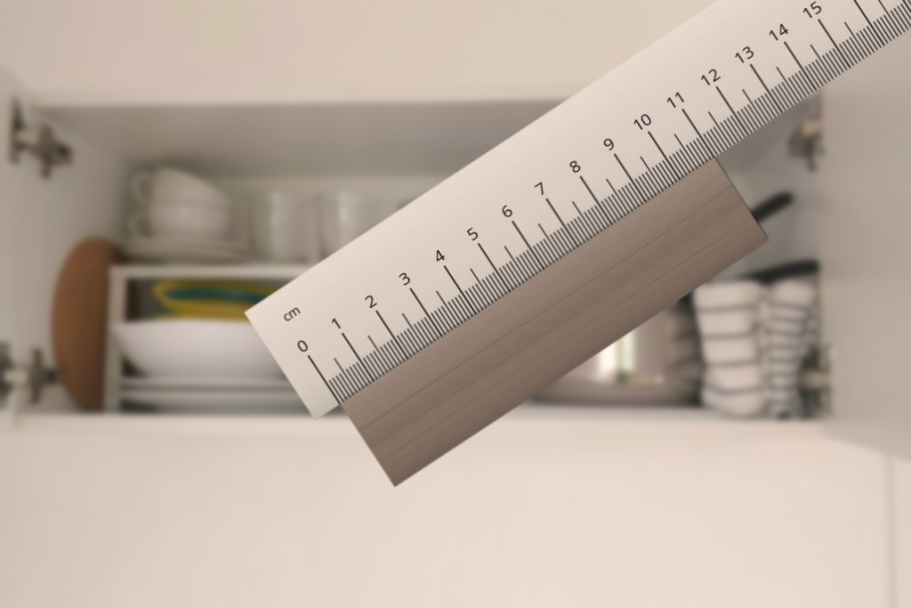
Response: 11cm
